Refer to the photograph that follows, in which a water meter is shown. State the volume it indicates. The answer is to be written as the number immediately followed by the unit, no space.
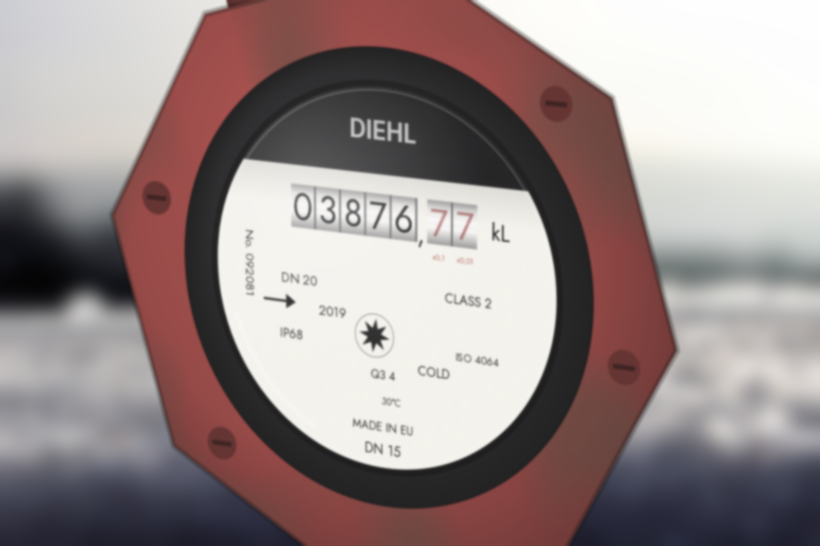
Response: 3876.77kL
